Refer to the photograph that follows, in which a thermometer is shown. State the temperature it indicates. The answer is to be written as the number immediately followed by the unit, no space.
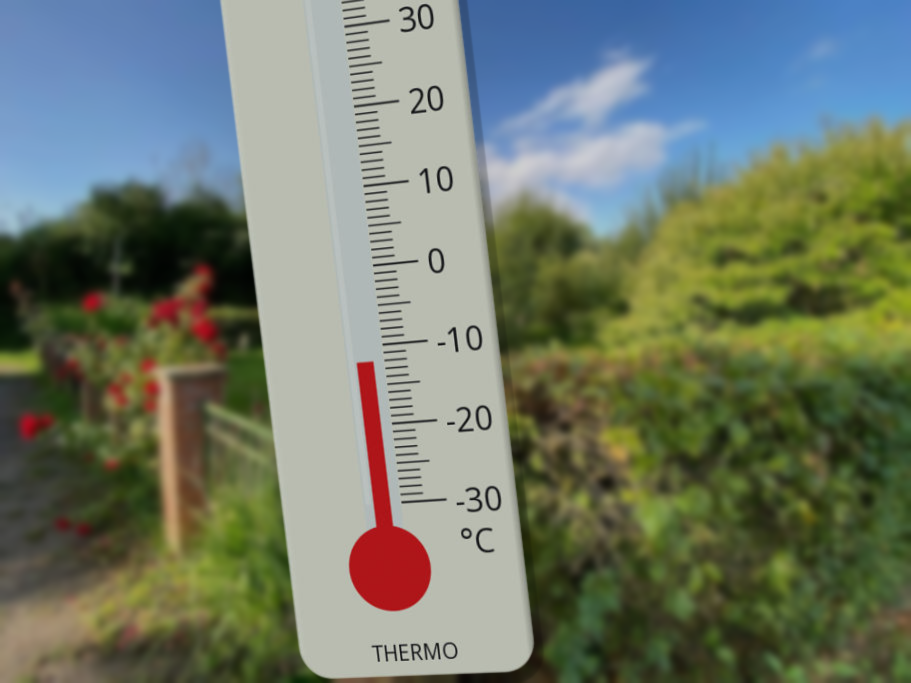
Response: -12°C
